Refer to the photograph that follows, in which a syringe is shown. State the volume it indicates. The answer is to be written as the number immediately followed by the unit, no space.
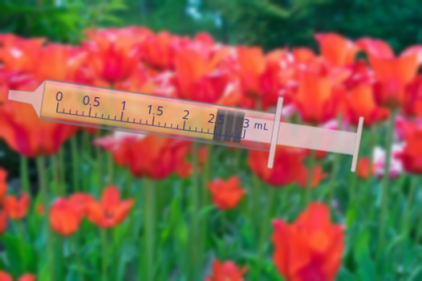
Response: 2.5mL
